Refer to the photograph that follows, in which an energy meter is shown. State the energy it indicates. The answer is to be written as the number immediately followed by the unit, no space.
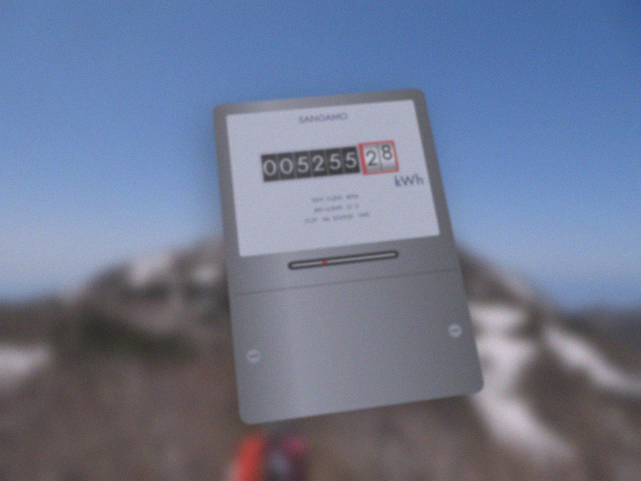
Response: 5255.28kWh
